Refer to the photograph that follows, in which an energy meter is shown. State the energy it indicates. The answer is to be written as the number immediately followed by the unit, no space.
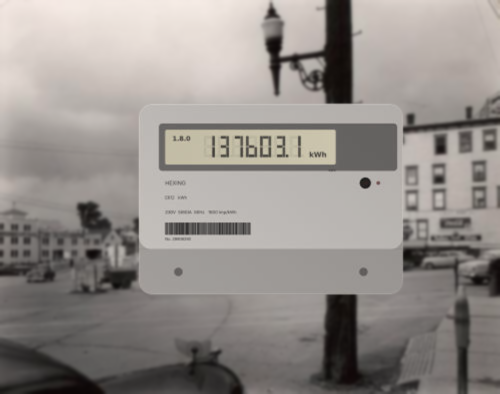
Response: 137603.1kWh
